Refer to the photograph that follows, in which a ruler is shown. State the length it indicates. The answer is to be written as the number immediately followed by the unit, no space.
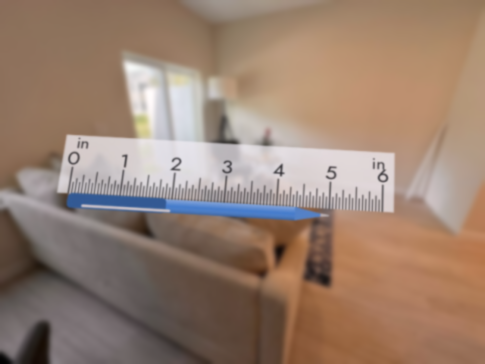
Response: 5in
